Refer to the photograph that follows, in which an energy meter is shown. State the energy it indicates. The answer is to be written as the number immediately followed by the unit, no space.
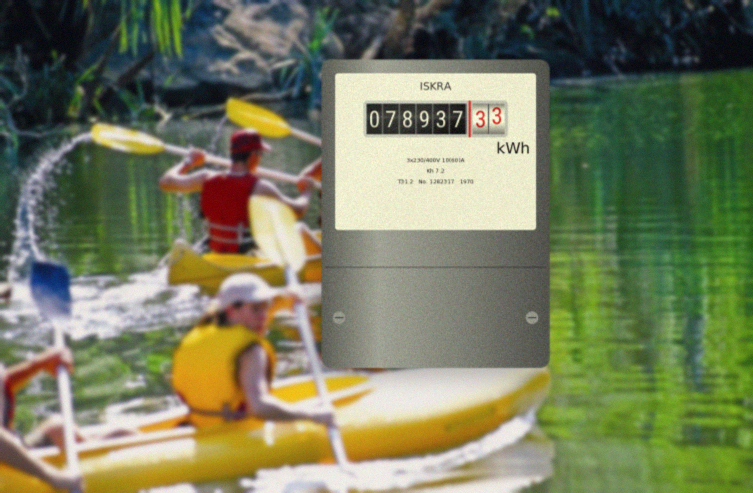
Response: 78937.33kWh
